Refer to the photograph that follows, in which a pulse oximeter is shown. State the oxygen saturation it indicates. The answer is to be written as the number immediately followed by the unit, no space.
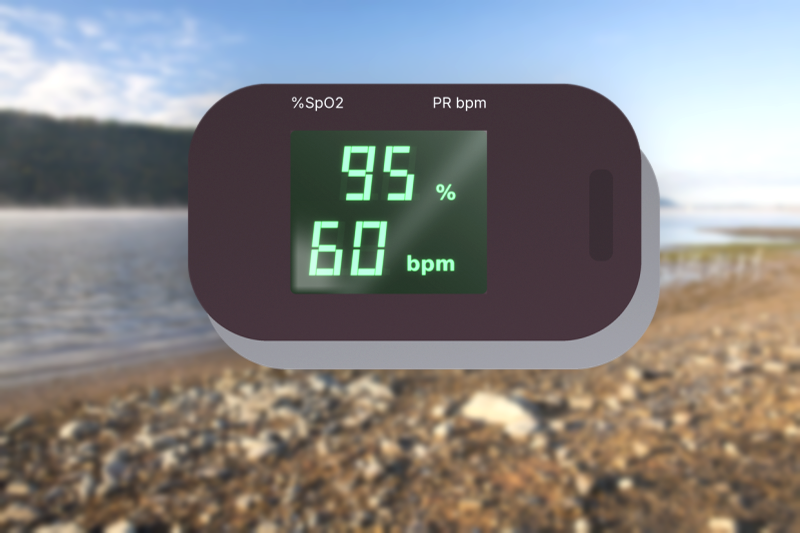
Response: 95%
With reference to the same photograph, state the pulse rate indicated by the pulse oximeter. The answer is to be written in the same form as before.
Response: 60bpm
